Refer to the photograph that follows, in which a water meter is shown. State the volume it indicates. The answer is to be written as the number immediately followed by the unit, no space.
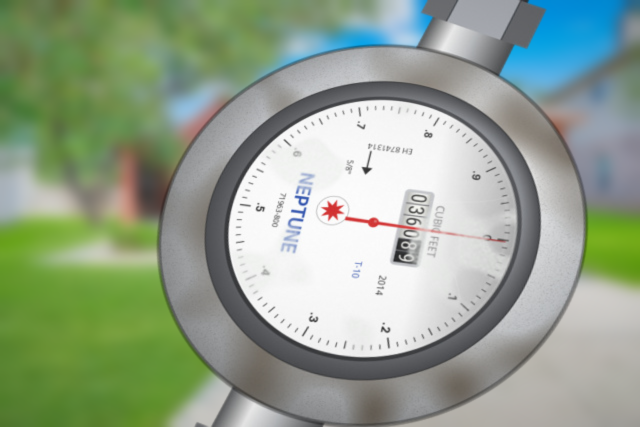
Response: 36089.00ft³
